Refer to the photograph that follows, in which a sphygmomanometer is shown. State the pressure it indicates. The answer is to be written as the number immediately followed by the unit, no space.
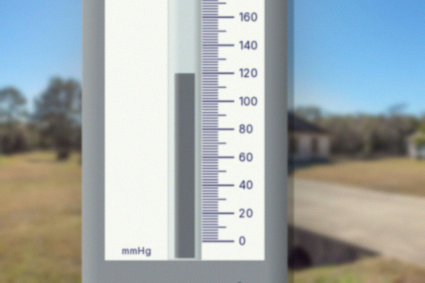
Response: 120mmHg
